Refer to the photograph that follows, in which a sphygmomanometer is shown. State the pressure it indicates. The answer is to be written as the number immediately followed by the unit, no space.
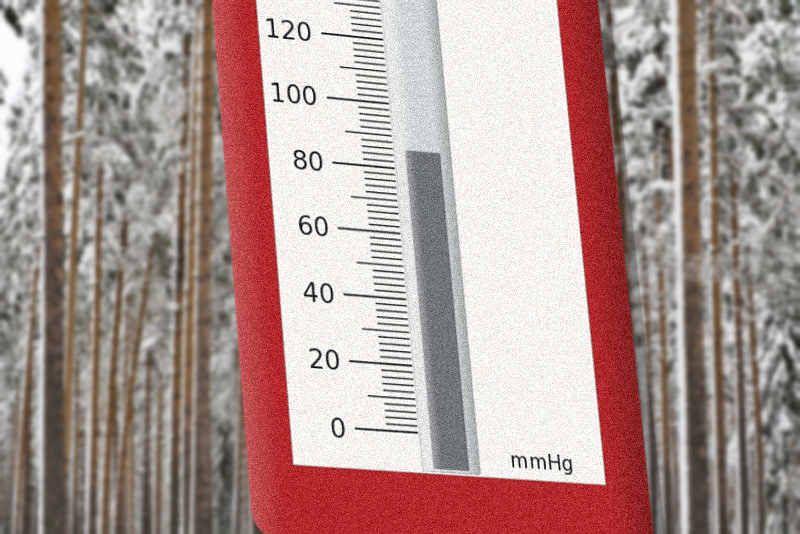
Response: 86mmHg
